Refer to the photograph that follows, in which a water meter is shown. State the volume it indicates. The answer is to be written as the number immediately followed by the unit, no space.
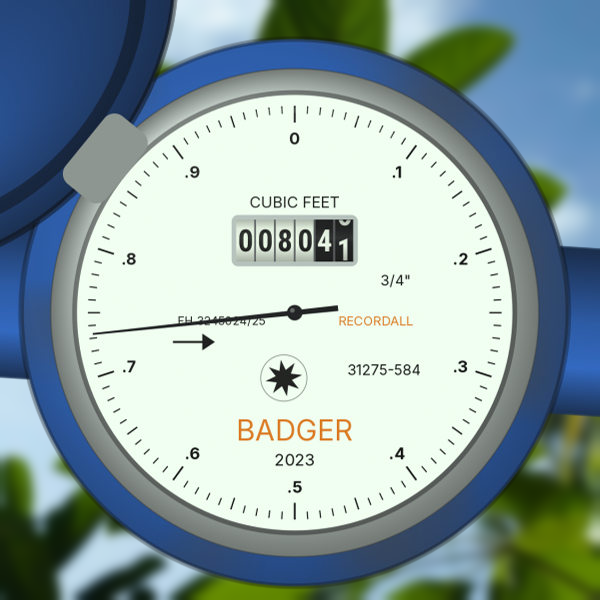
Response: 8040.73ft³
